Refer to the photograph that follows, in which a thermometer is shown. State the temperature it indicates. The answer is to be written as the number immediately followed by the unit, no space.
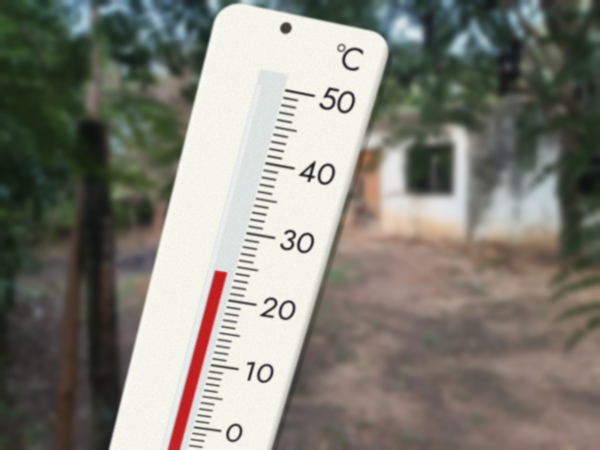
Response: 24°C
